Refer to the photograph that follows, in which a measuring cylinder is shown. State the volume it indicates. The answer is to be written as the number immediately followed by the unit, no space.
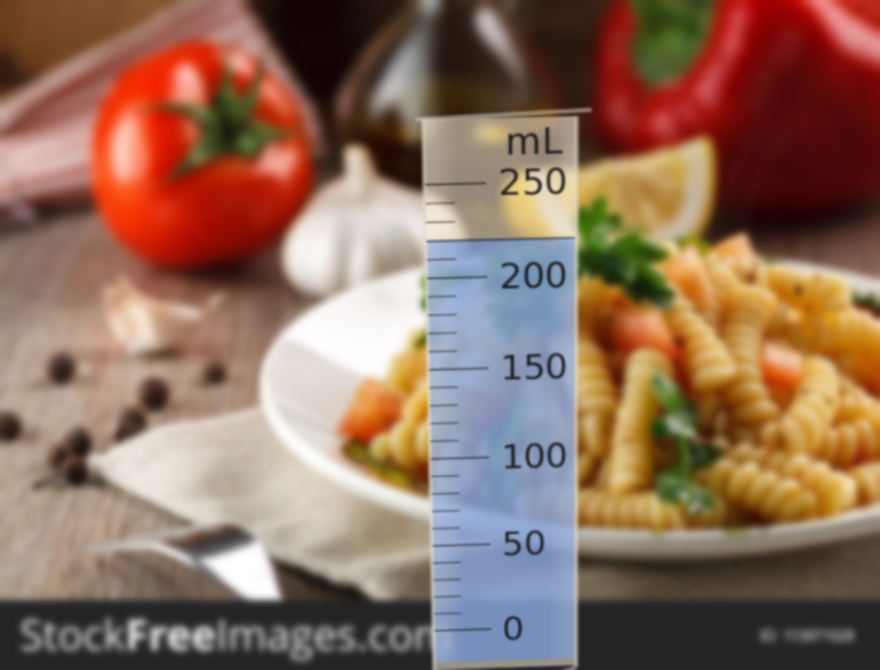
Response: 220mL
